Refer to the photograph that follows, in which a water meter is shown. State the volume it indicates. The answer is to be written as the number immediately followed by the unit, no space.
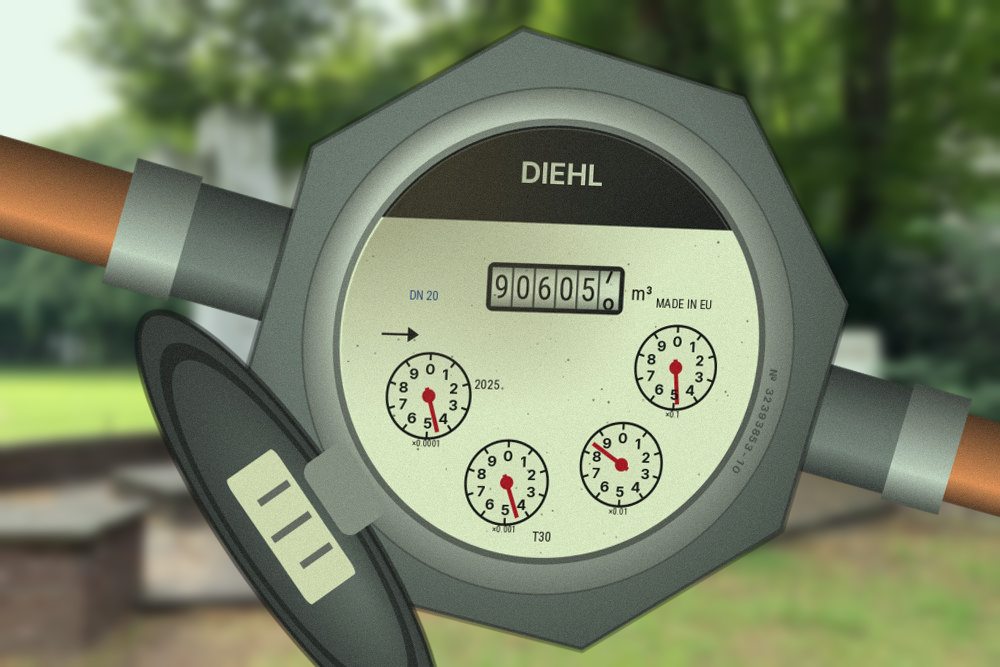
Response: 906057.4844m³
